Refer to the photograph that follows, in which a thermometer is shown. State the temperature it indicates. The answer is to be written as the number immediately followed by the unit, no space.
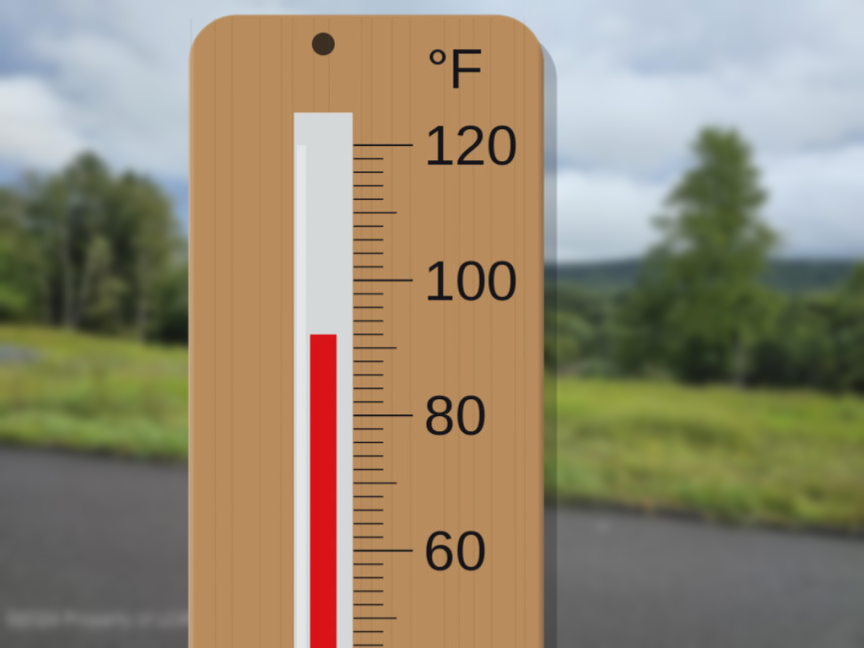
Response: 92°F
